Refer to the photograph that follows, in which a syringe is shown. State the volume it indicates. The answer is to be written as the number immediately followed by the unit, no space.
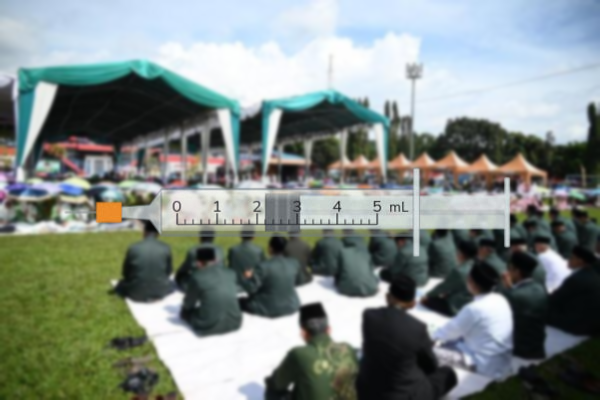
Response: 2.2mL
